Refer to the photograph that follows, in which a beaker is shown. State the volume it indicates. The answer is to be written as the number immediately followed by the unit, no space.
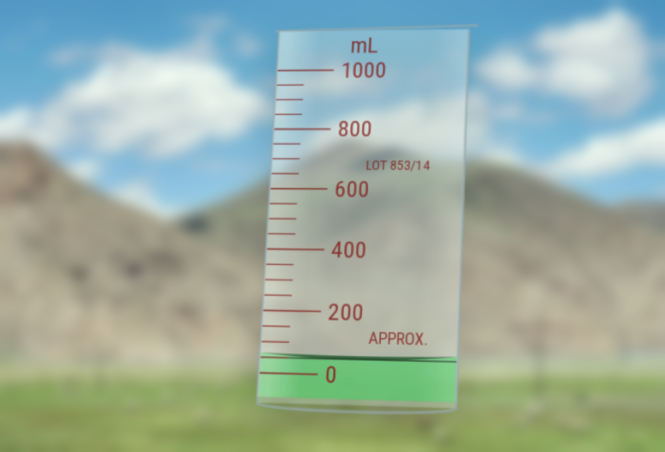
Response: 50mL
